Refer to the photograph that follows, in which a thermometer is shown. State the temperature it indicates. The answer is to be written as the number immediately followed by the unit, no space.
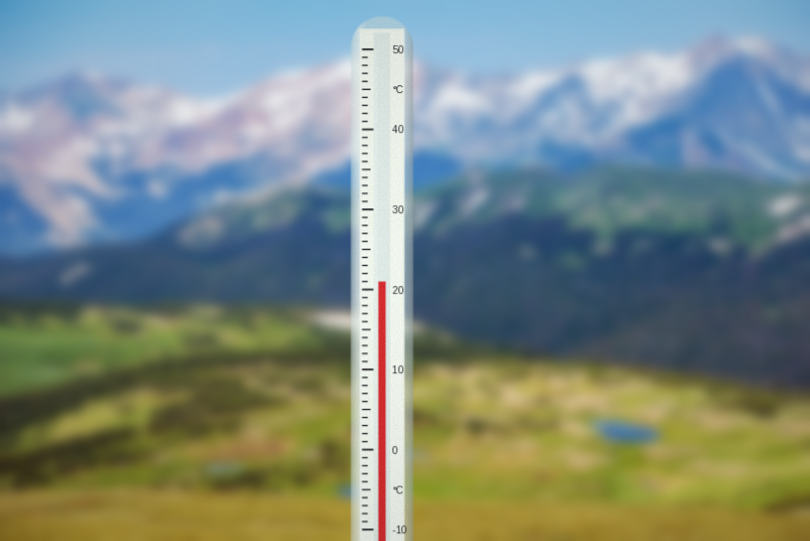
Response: 21°C
